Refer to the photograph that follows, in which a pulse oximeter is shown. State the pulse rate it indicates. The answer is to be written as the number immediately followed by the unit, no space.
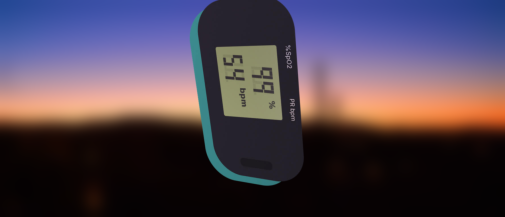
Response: 54bpm
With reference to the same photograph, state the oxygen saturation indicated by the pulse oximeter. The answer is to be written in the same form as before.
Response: 99%
